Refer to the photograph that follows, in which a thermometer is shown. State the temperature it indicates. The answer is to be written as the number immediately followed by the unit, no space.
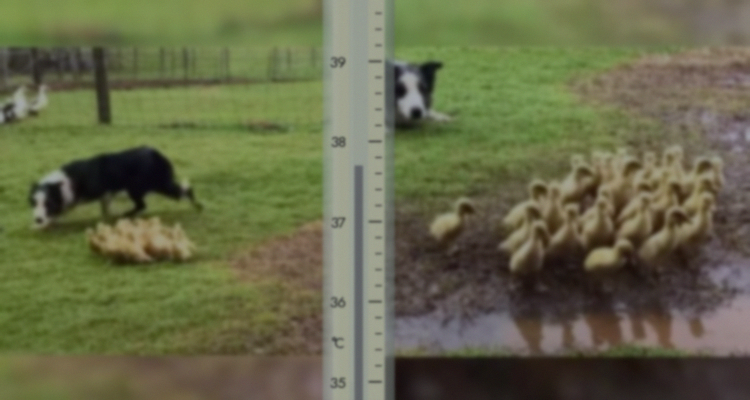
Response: 37.7°C
